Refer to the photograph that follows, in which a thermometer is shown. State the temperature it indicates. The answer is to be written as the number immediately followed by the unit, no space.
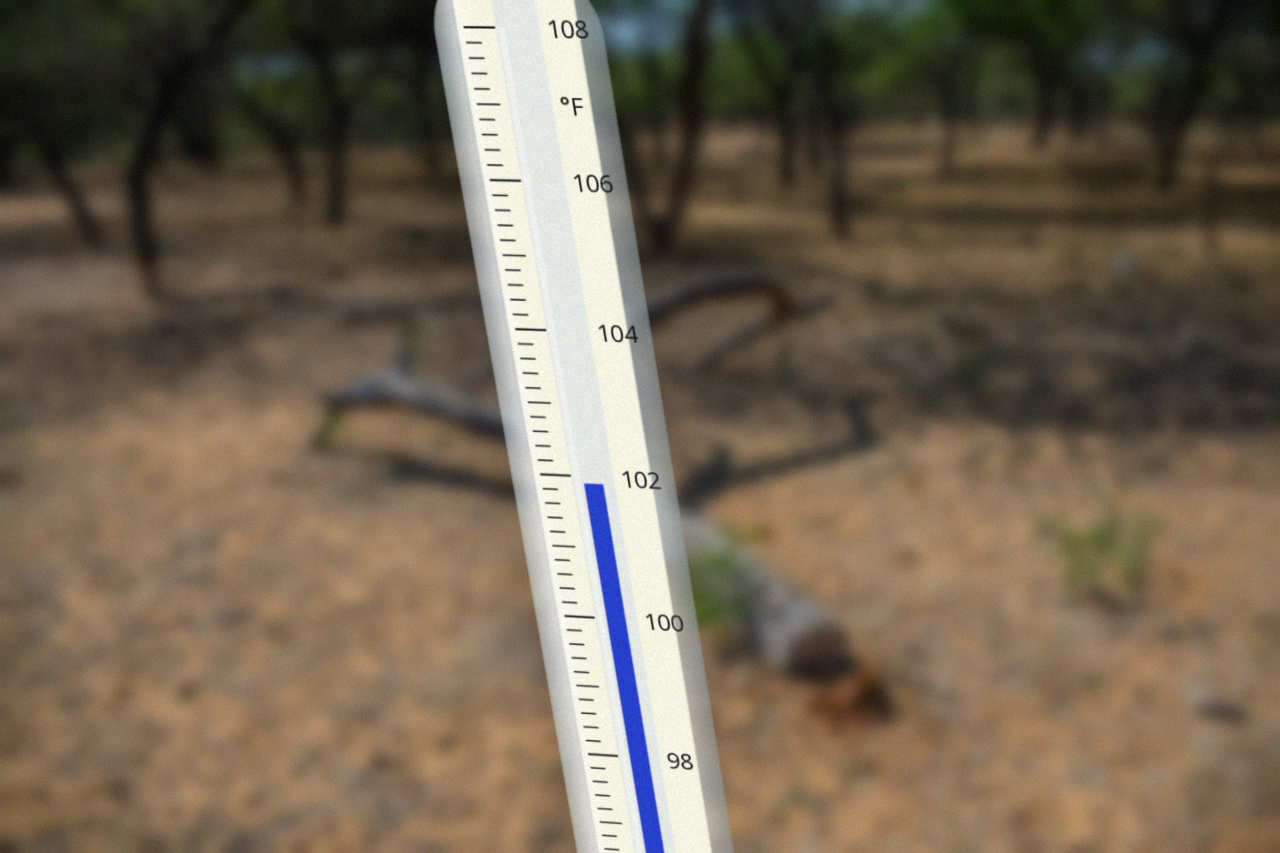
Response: 101.9°F
